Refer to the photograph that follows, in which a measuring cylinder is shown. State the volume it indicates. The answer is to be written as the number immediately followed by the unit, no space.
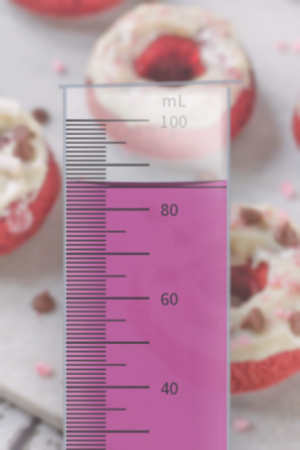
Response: 85mL
